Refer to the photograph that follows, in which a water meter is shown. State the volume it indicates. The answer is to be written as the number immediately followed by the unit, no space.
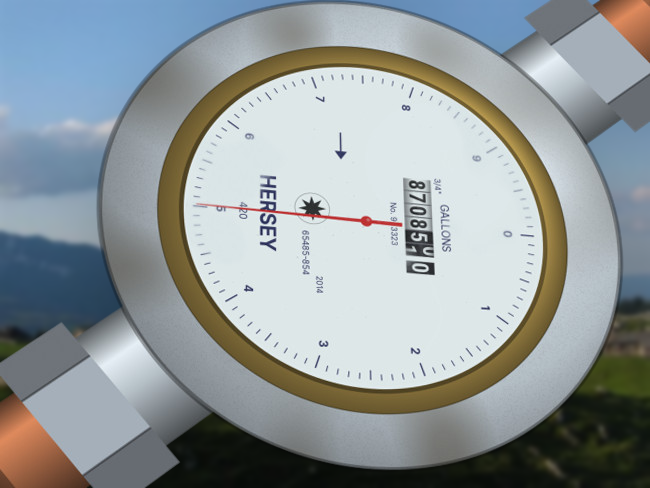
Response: 8708505.0gal
